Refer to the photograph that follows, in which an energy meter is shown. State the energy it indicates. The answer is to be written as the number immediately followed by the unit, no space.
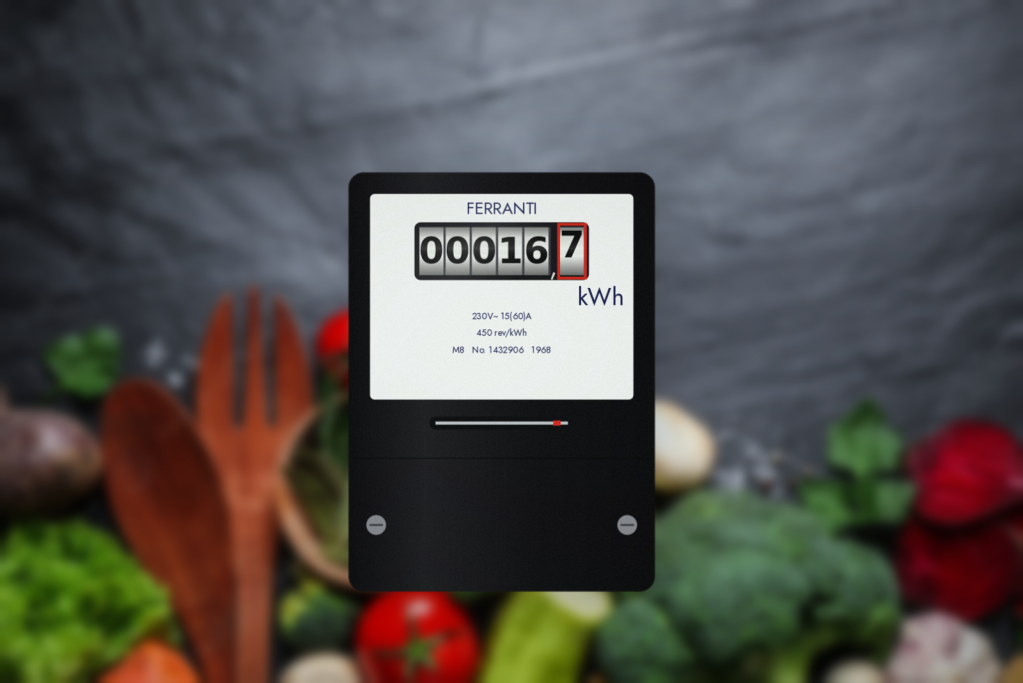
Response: 16.7kWh
